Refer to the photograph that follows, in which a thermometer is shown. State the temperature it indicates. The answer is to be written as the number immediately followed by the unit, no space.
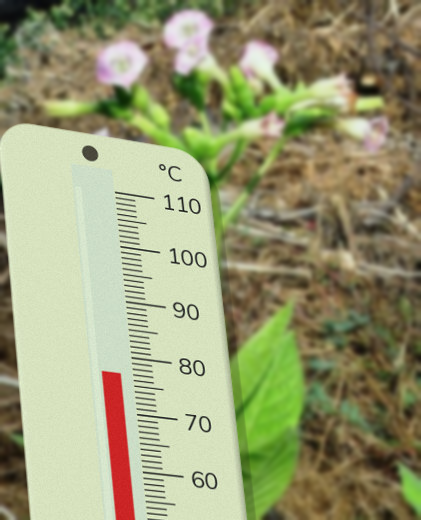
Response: 77°C
